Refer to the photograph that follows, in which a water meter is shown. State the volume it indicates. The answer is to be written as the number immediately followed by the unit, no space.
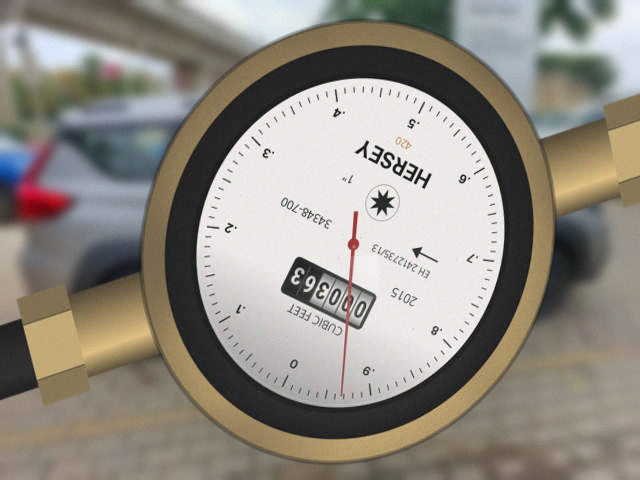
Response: 362.93ft³
